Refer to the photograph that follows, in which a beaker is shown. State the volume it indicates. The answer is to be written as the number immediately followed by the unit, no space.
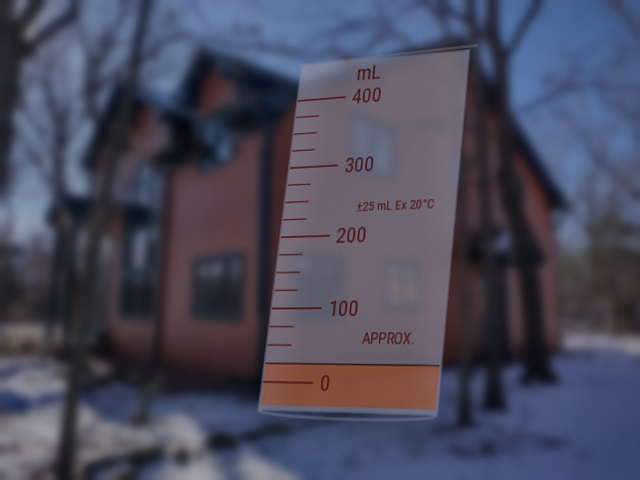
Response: 25mL
